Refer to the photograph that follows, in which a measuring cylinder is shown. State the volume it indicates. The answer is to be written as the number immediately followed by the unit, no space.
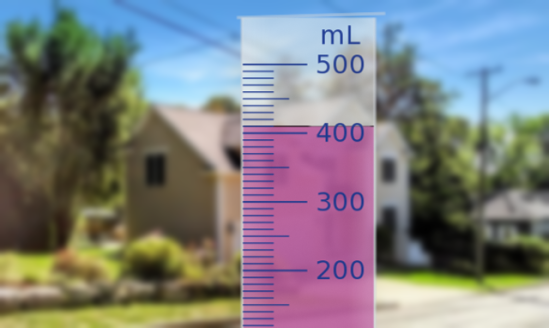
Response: 410mL
